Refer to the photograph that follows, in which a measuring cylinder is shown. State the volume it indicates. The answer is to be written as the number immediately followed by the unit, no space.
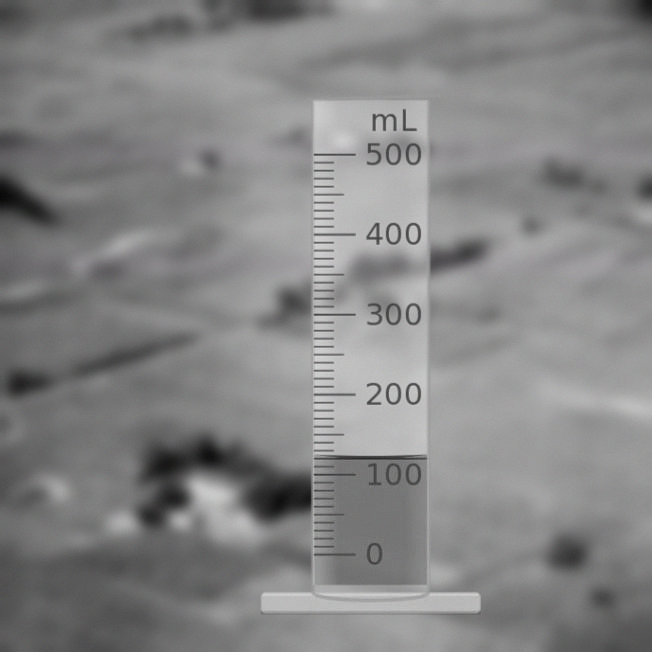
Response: 120mL
